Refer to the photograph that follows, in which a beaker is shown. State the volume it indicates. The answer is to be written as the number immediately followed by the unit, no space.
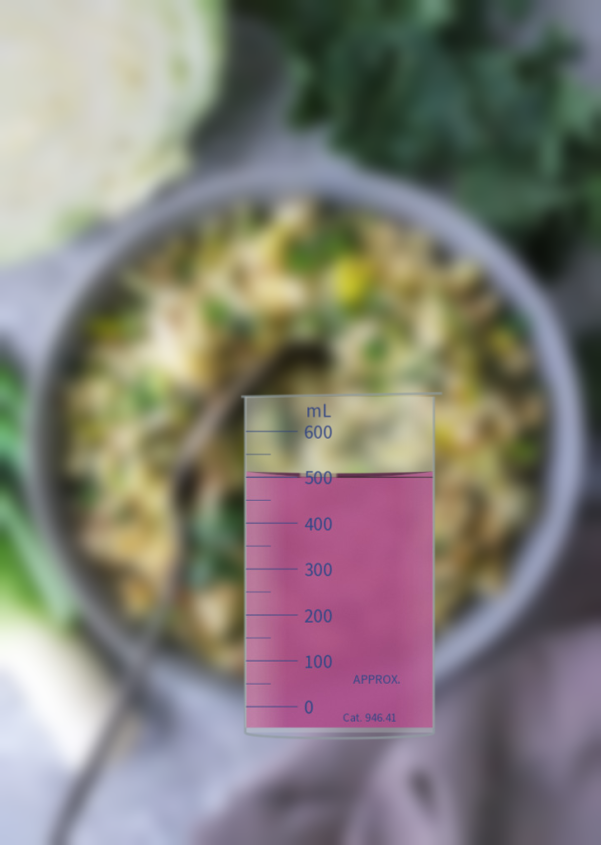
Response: 500mL
